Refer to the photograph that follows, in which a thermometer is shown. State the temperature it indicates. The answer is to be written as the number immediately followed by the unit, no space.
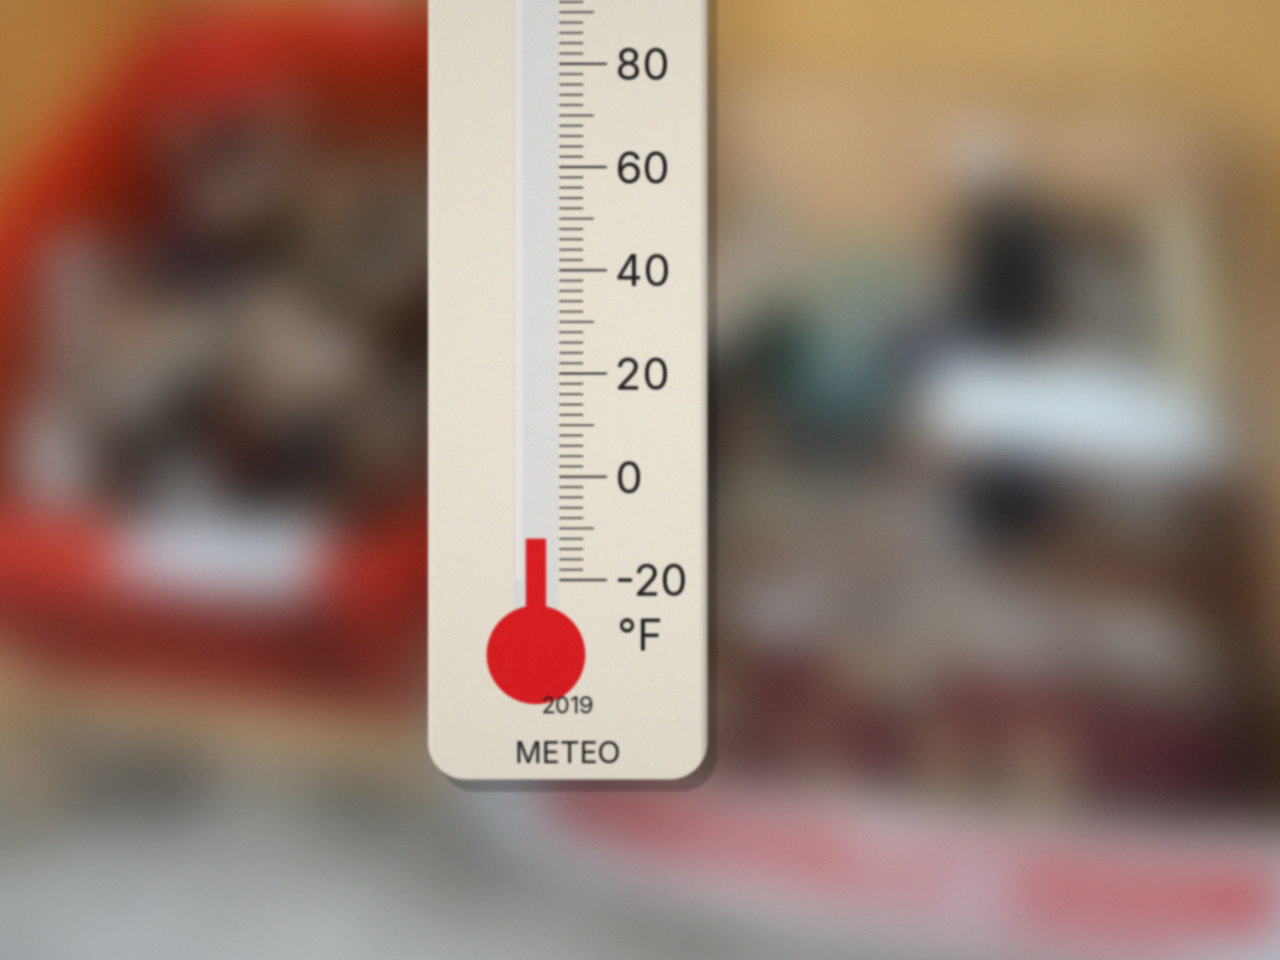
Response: -12°F
